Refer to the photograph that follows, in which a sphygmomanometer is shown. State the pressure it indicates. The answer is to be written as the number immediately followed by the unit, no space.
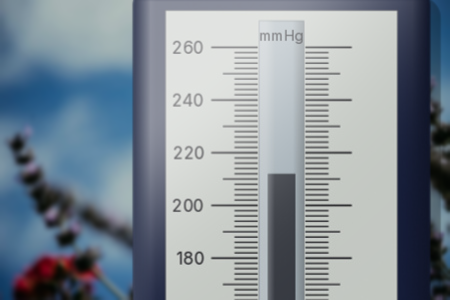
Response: 212mmHg
